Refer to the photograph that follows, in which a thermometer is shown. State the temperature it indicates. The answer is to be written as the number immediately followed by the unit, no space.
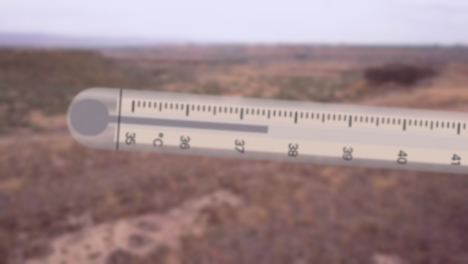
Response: 37.5°C
